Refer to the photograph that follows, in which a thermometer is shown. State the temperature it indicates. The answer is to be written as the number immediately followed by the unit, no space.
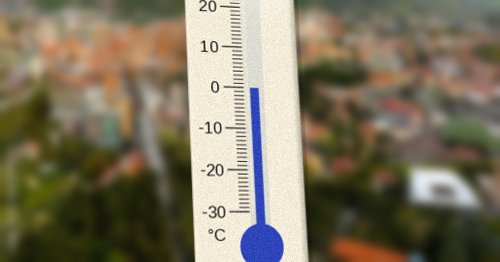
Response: 0°C
